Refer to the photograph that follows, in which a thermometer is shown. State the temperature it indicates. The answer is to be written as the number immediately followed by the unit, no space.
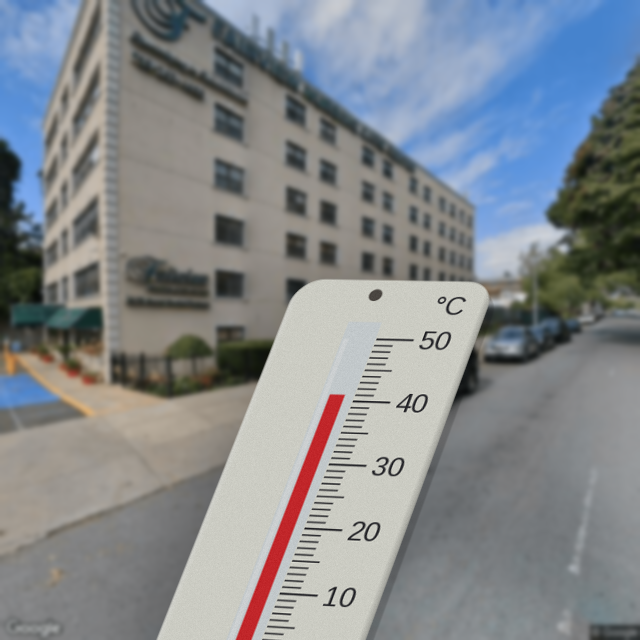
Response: 41°C
